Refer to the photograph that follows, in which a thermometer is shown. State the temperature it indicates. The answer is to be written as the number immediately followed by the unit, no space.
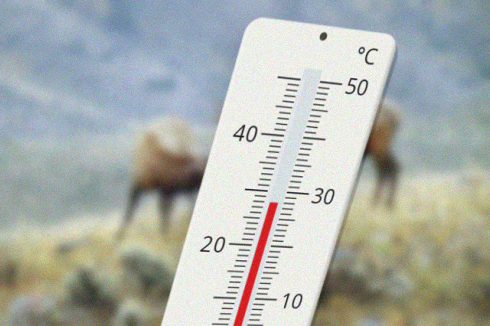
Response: 28°C
